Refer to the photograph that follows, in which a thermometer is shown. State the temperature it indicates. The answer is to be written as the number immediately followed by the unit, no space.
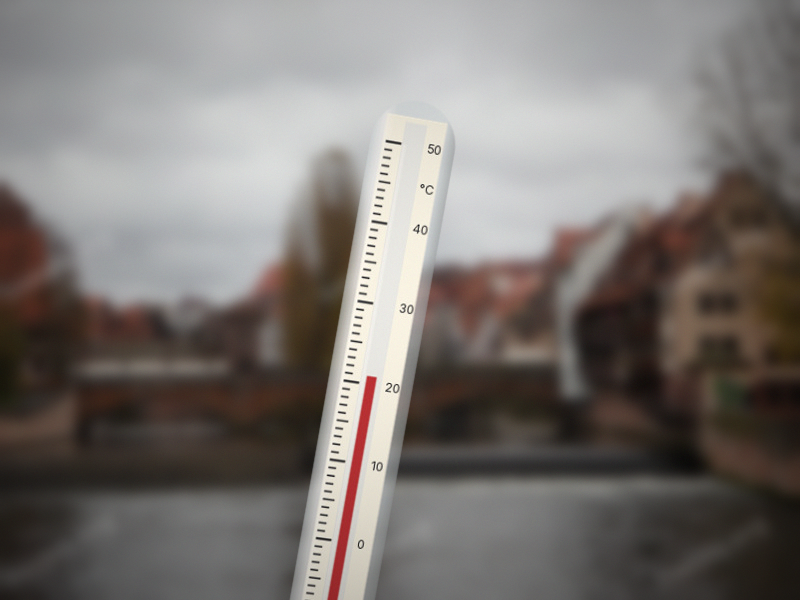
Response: 21°C
